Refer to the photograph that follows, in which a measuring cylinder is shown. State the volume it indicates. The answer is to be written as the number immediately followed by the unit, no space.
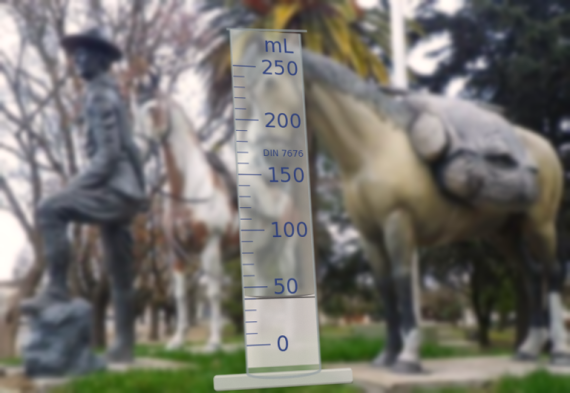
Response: 40mL
